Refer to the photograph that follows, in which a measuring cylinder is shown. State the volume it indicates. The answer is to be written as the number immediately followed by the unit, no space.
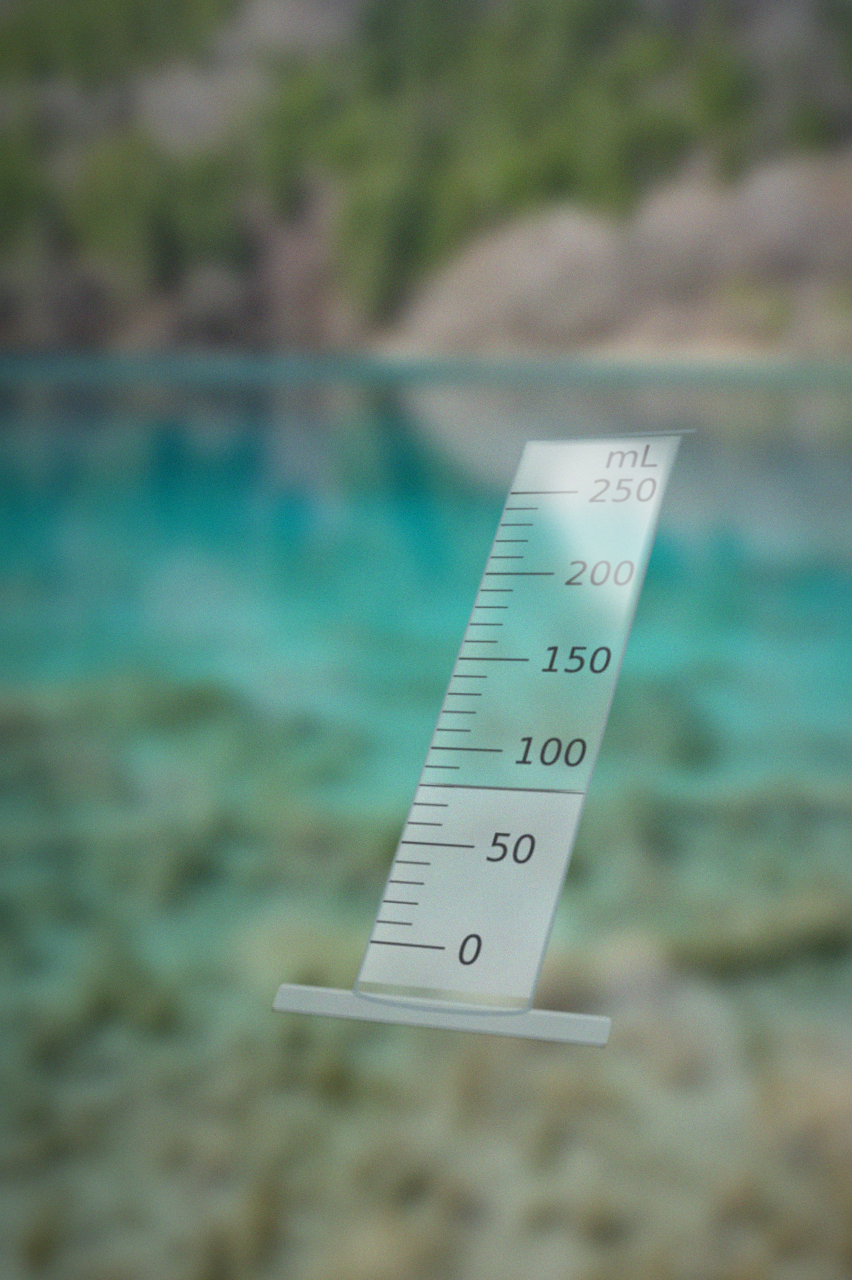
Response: 80mL
